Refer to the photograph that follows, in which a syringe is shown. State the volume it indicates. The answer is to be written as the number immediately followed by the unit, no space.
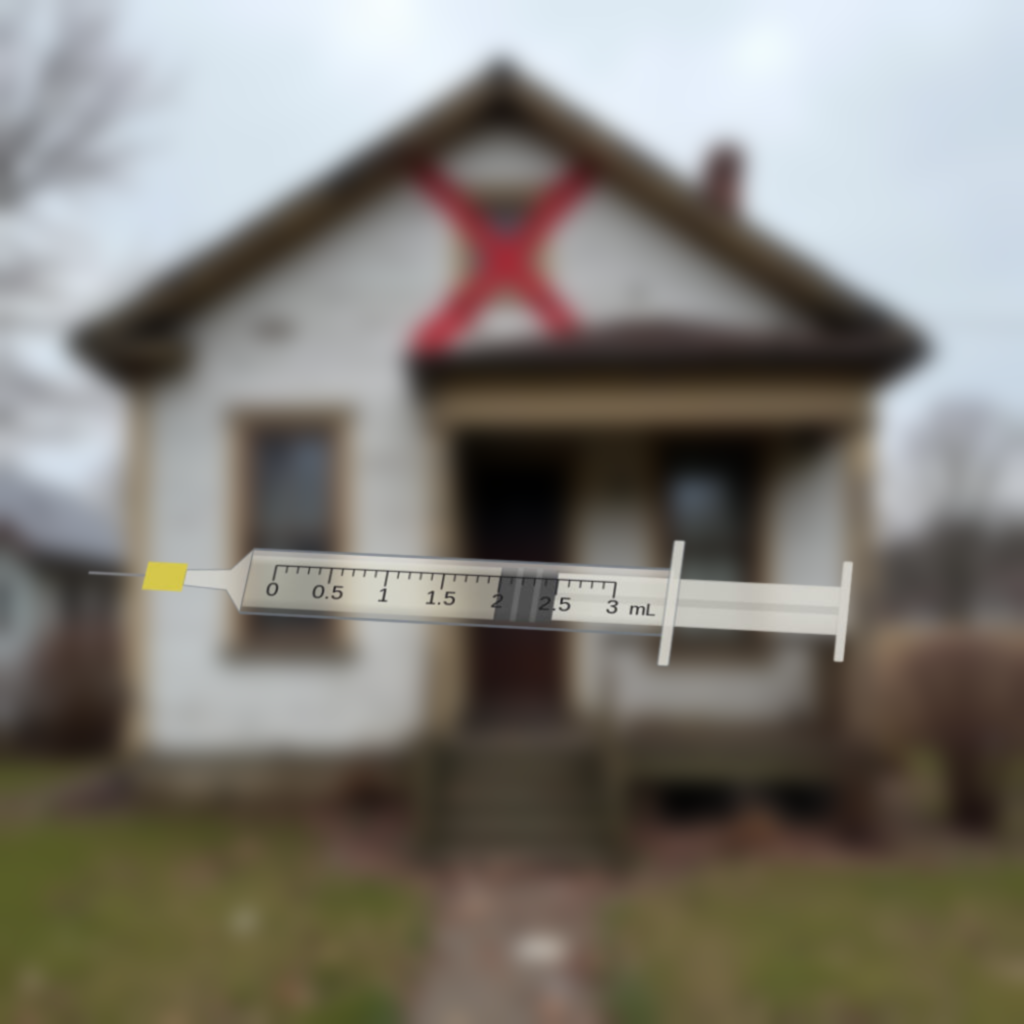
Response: 2mL
